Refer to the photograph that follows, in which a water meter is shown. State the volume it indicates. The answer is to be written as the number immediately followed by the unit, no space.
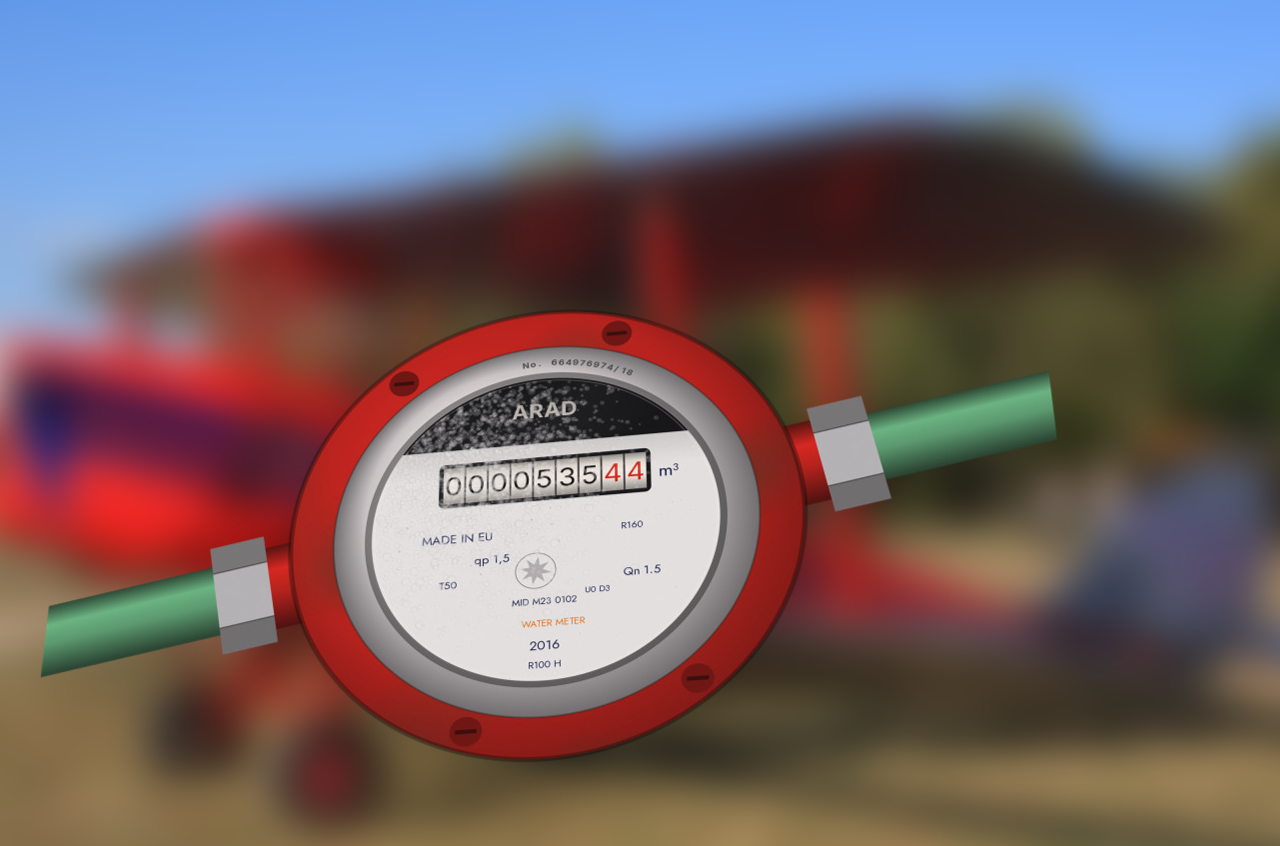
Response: 535.44m³
